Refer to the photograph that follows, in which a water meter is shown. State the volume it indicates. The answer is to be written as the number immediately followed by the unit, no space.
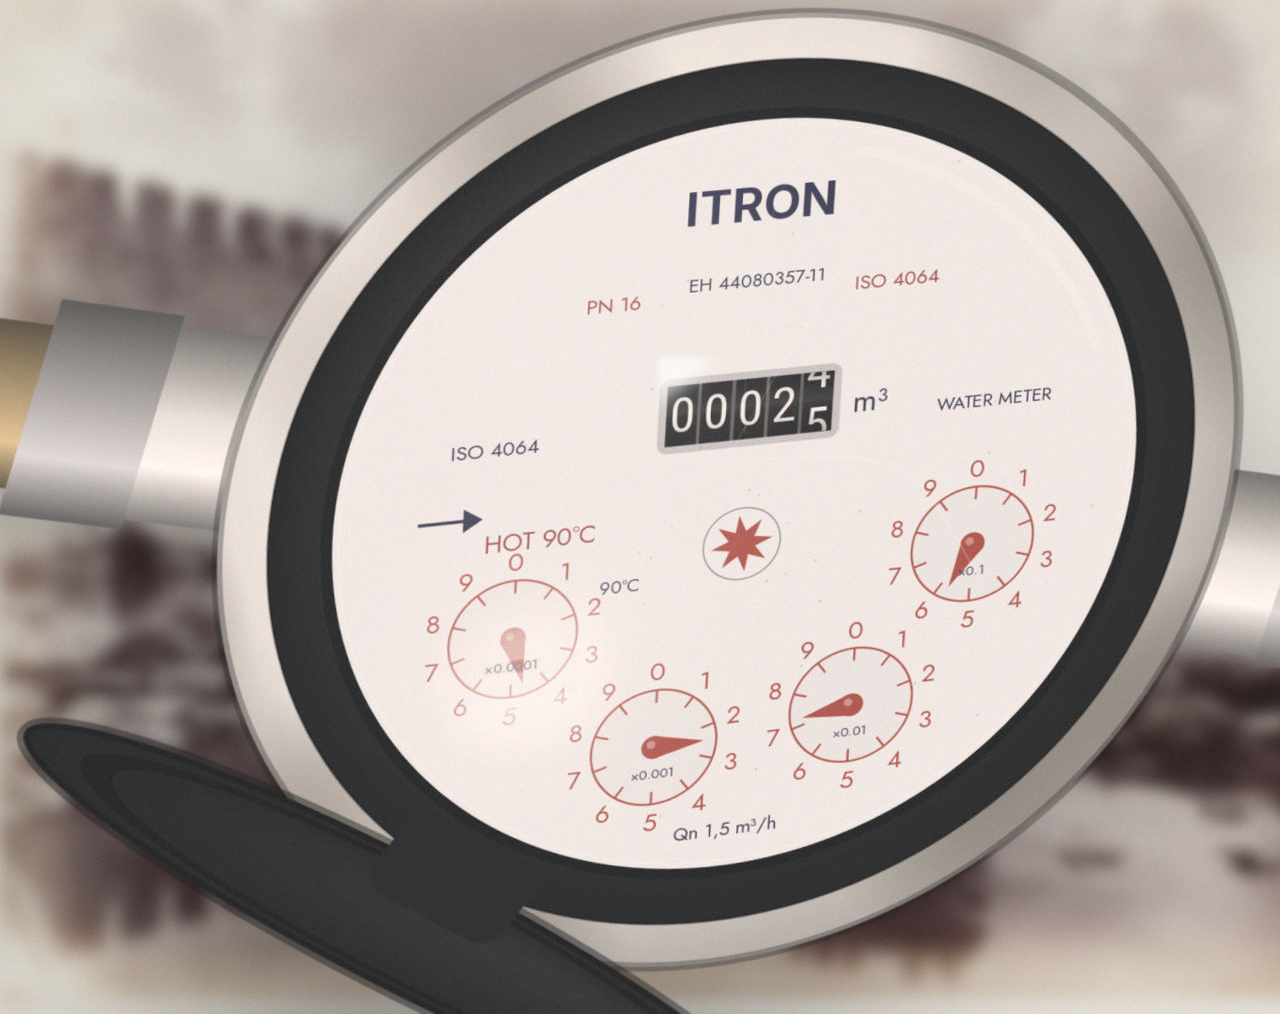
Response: 24.5724m³
